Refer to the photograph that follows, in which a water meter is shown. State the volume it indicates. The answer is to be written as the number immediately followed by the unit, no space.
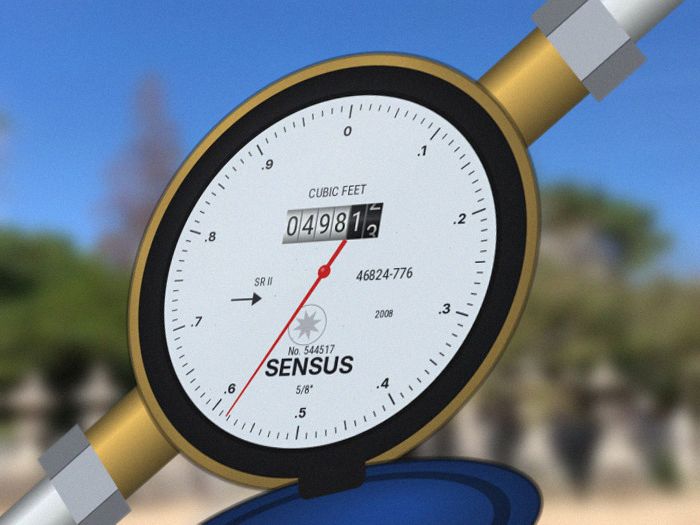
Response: 49812.58ft³
